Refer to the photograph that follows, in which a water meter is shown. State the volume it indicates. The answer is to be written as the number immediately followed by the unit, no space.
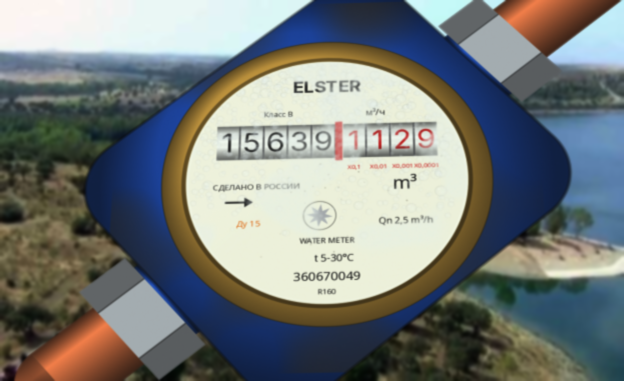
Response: 15639.1129m³
